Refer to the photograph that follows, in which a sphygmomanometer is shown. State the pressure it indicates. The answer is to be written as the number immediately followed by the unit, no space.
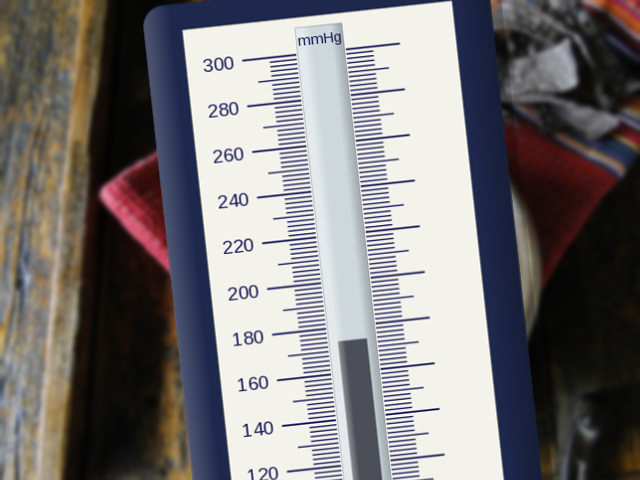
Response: 174mmHg
